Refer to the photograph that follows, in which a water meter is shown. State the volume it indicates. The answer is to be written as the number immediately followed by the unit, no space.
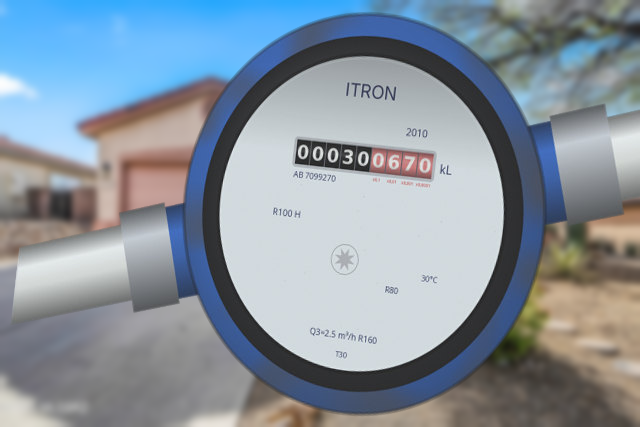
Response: 30.0670kL
